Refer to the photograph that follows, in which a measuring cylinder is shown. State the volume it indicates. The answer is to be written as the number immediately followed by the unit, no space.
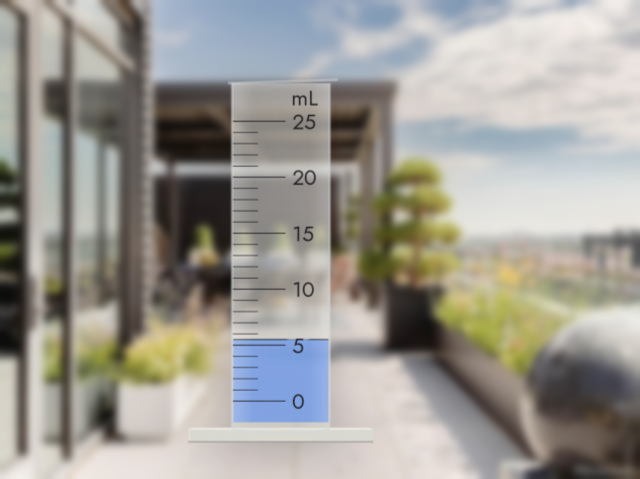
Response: 5.5mL
